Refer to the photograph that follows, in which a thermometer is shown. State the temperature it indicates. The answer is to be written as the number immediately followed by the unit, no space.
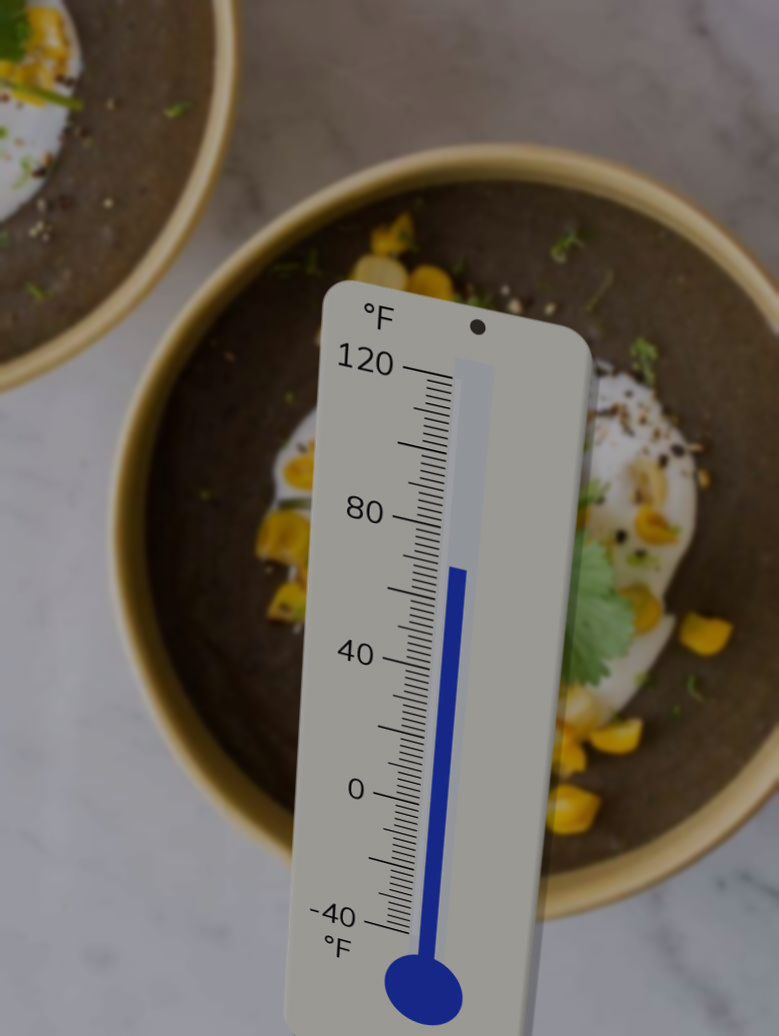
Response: 70°F
